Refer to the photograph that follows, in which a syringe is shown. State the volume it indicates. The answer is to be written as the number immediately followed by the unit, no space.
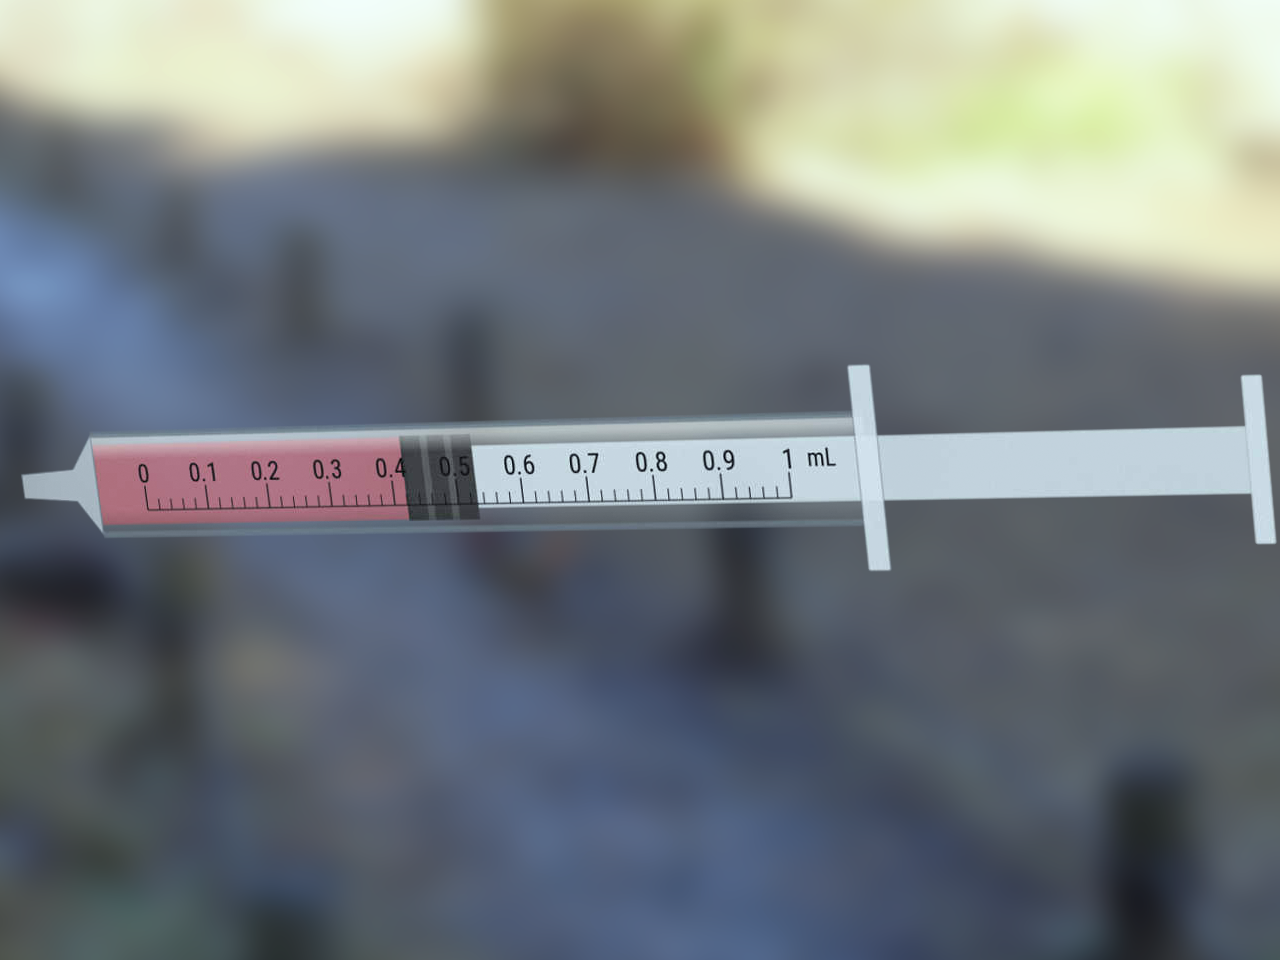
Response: 0.42mL
